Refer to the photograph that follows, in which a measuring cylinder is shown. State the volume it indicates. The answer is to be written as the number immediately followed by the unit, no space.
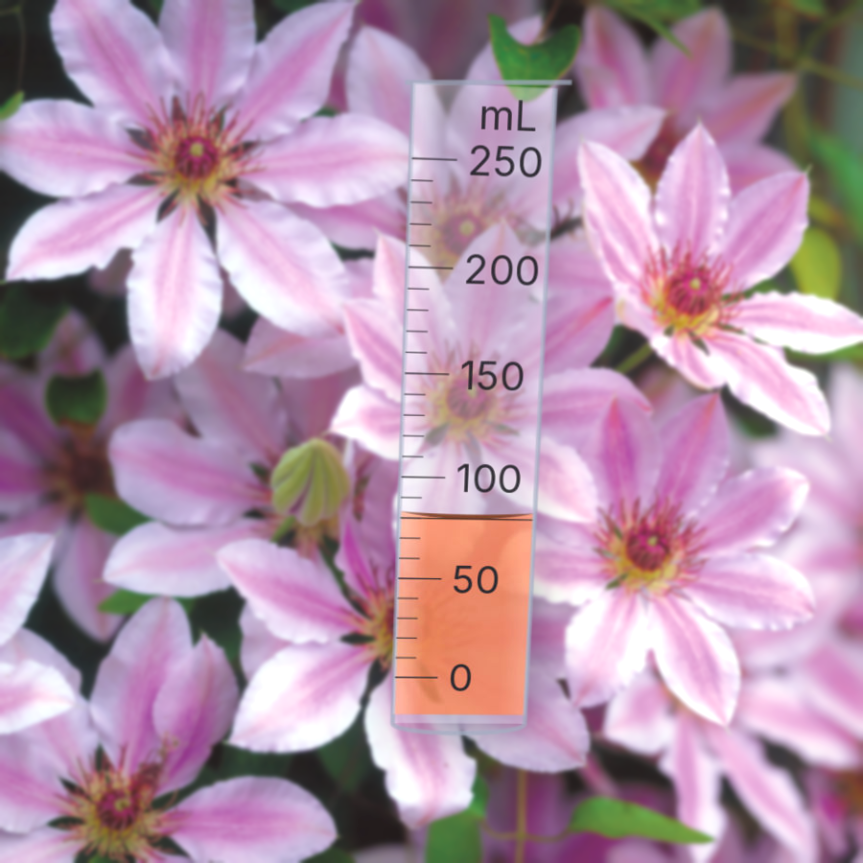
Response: 80mL
